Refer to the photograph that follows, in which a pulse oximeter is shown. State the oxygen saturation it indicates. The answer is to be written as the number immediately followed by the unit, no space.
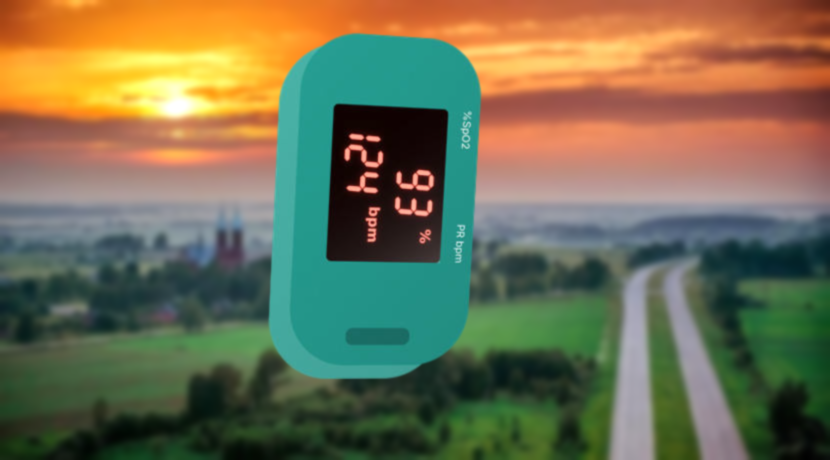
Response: 93%
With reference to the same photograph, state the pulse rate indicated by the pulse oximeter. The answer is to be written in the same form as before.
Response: 124bpm
